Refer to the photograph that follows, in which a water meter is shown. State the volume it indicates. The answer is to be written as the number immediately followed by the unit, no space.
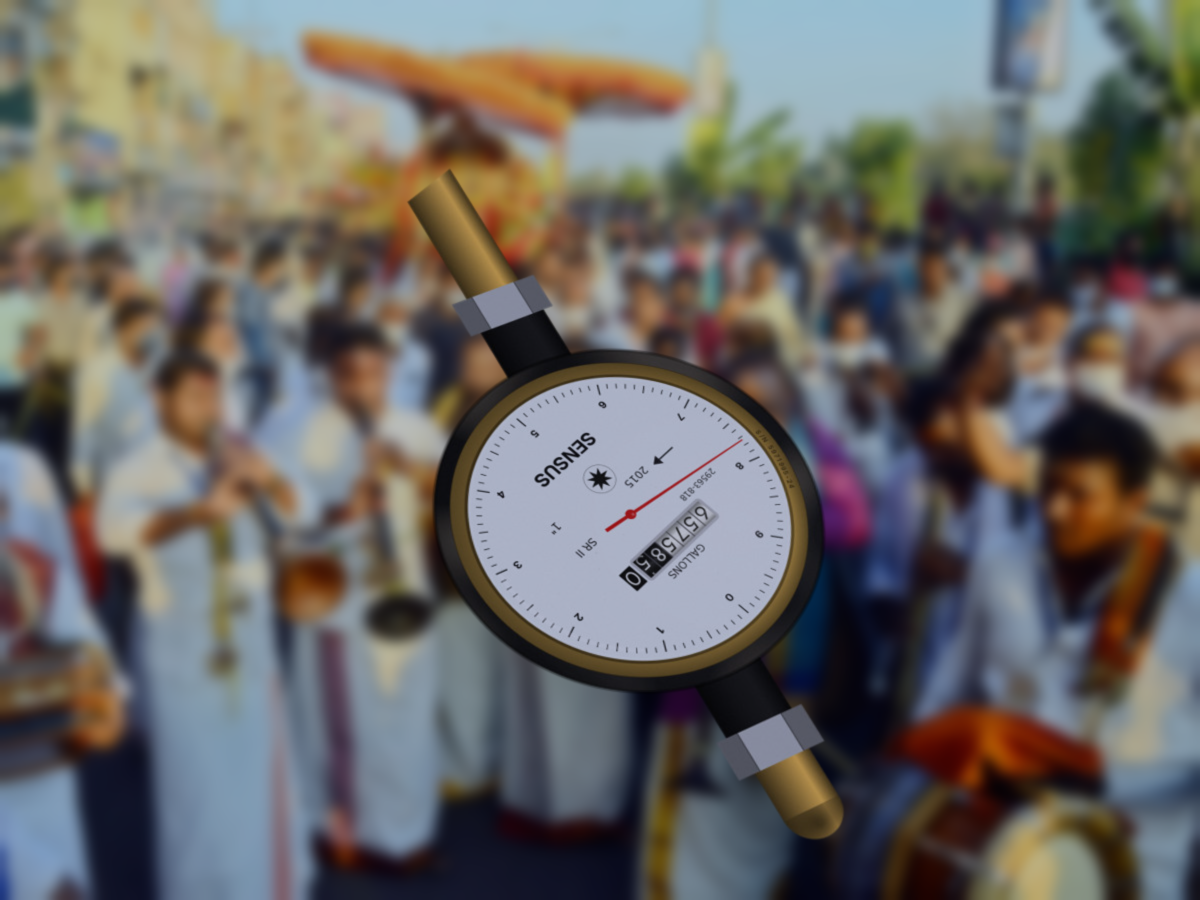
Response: 6575847.7gal
